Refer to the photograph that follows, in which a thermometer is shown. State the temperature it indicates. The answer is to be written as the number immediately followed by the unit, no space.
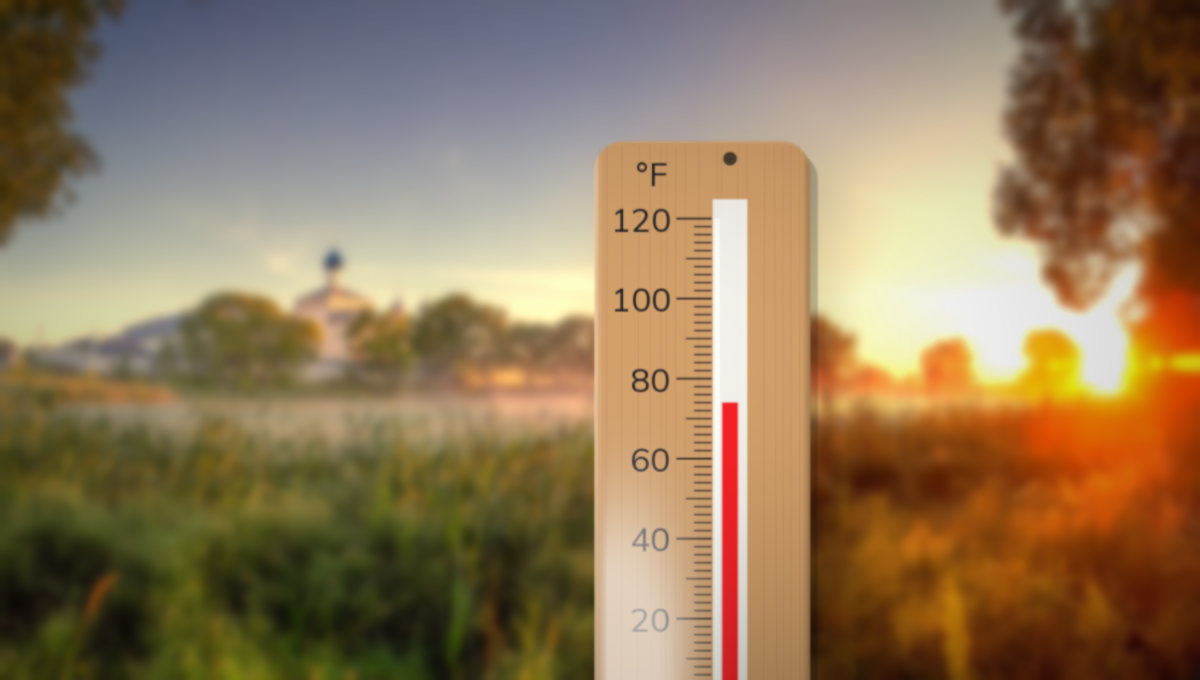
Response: 74°F
